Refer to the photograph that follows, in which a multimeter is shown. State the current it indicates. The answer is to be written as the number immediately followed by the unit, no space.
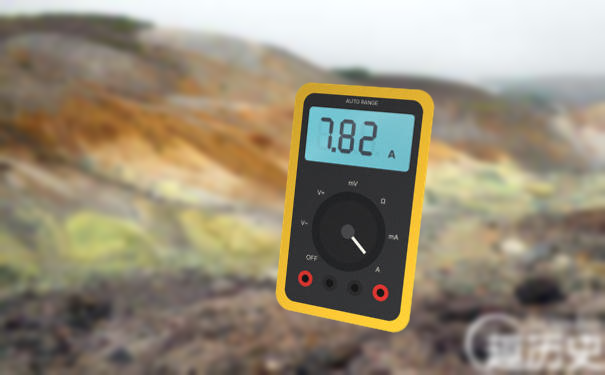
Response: 7.82A
